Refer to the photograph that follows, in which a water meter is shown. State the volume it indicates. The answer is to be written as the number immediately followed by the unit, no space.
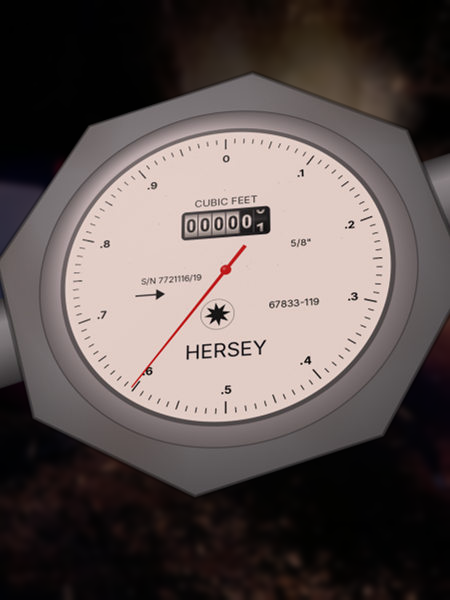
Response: 0.60ft³
